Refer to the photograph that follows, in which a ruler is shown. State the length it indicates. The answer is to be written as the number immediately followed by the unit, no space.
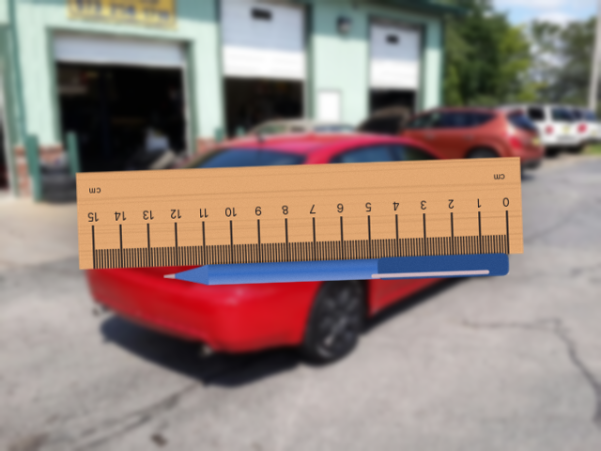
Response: 12.5cm
